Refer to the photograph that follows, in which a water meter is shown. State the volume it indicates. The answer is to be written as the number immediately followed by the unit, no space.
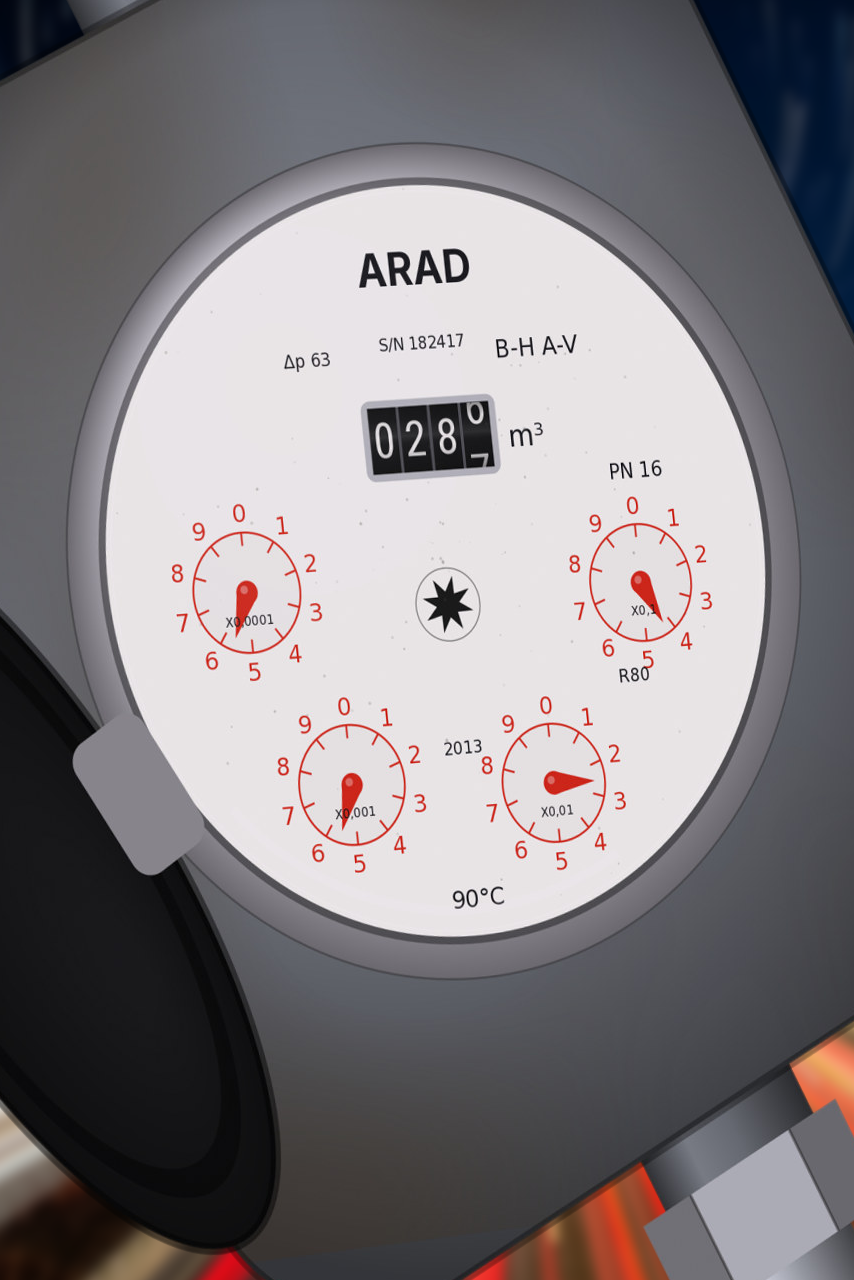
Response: 286.4255m³
